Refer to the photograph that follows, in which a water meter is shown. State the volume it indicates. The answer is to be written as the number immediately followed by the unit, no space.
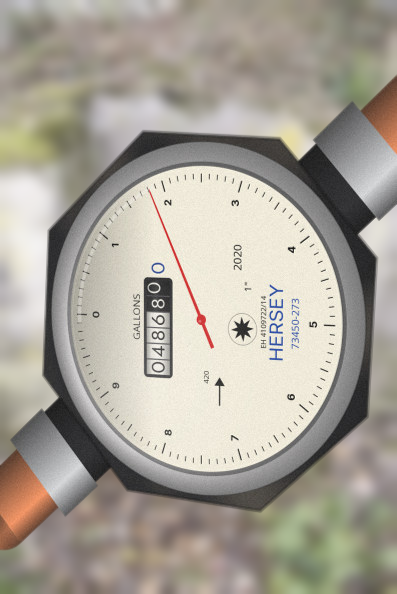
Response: 486801.8gal
